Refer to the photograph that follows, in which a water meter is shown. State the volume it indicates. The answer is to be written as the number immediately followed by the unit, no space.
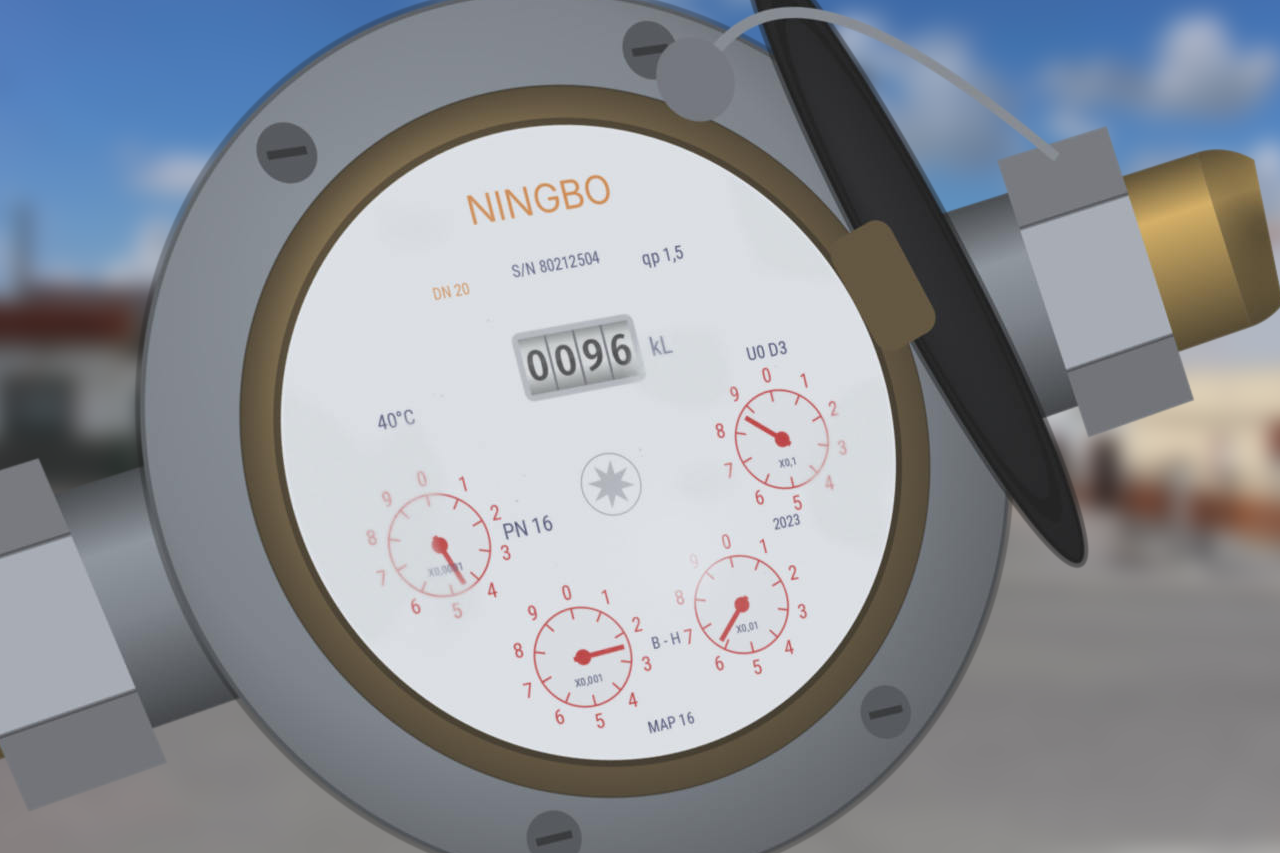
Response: 96.8624kL
